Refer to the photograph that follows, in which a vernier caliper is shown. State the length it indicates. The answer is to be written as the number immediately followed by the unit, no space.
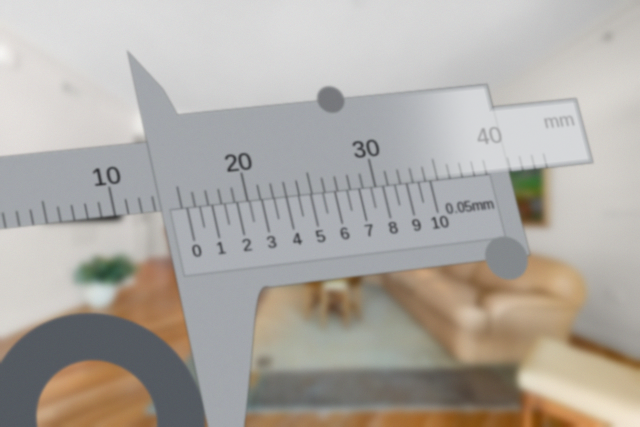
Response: 15.4mm
